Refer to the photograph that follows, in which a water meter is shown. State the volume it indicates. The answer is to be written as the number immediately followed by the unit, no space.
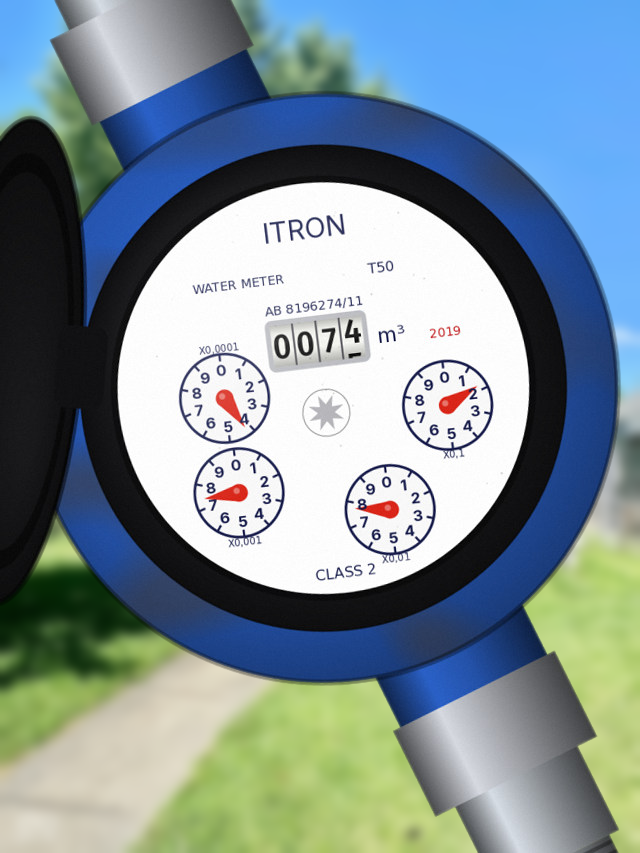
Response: 74.1774m³
